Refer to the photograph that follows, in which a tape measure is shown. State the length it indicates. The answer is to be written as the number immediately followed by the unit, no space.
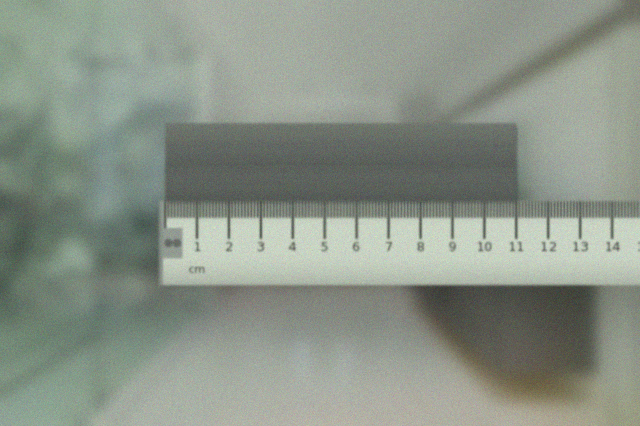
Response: 11cm
